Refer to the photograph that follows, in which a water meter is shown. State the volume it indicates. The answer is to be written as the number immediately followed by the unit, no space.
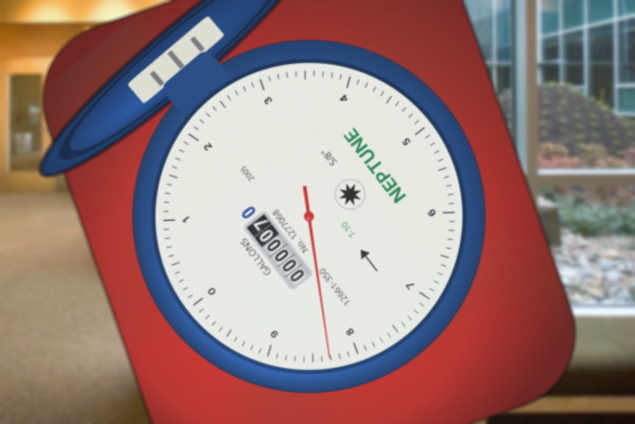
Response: 68.3gal
